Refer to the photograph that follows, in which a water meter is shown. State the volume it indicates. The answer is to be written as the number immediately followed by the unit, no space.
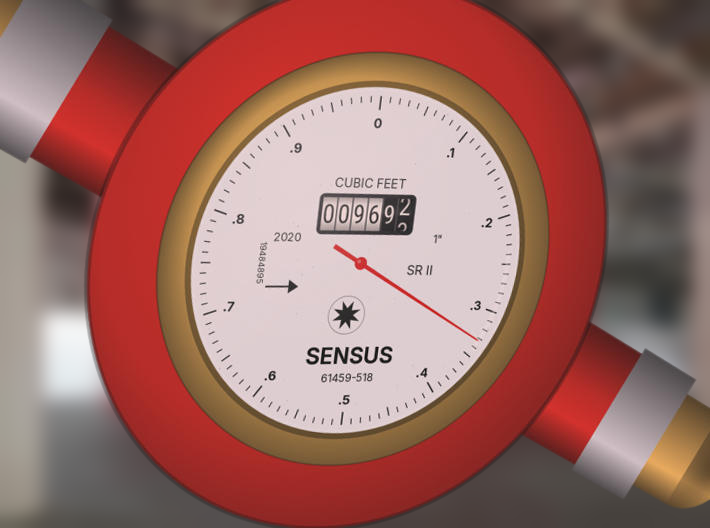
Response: 9692.33ft³
